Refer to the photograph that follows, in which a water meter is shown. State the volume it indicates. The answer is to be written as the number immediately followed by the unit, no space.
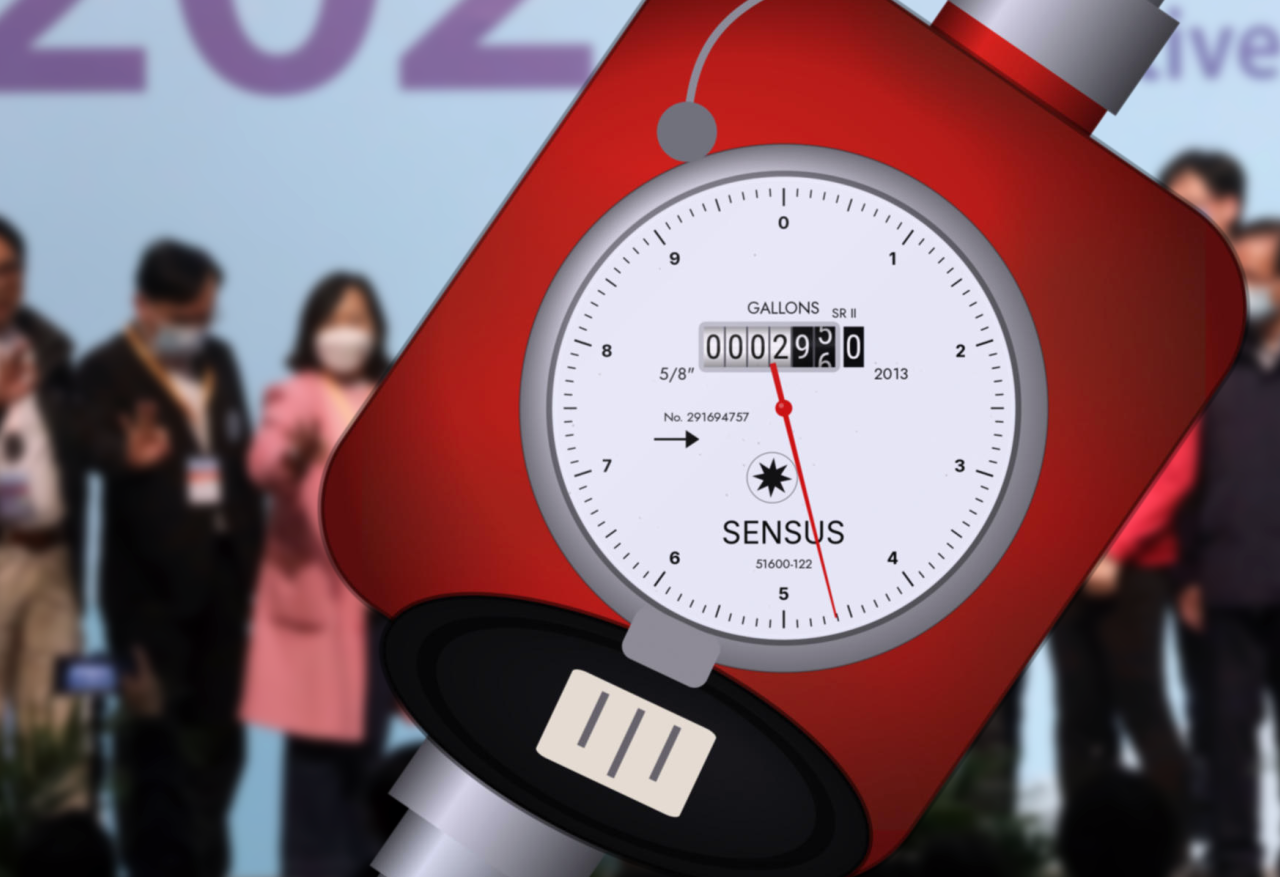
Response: 2954.6gal
